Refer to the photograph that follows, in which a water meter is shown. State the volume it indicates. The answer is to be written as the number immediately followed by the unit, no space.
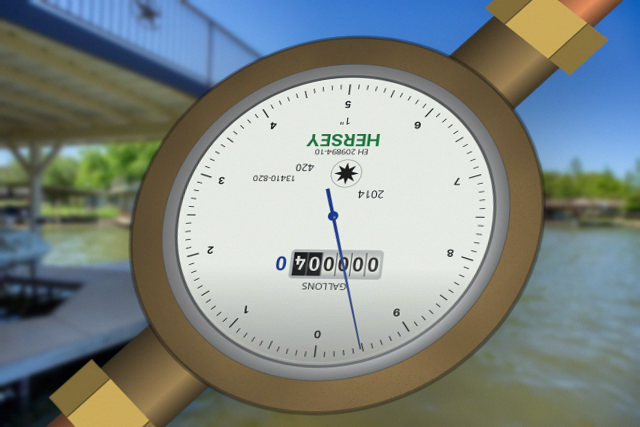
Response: 39.5gal
